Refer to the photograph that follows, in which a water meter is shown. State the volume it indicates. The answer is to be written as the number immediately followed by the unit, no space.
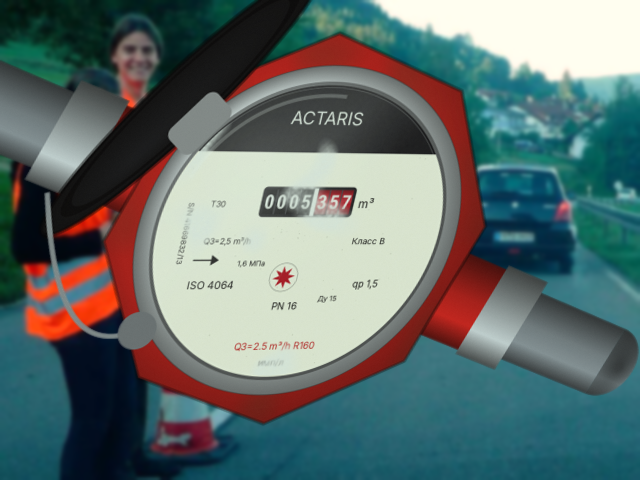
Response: 5.357m³
